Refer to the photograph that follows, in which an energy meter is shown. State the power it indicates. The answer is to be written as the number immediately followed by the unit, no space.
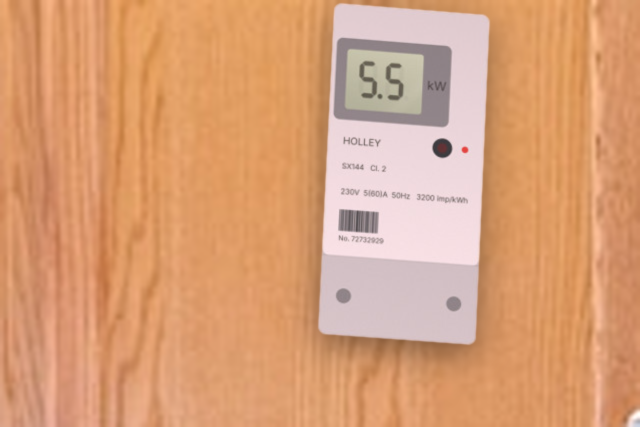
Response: 5.5kW
